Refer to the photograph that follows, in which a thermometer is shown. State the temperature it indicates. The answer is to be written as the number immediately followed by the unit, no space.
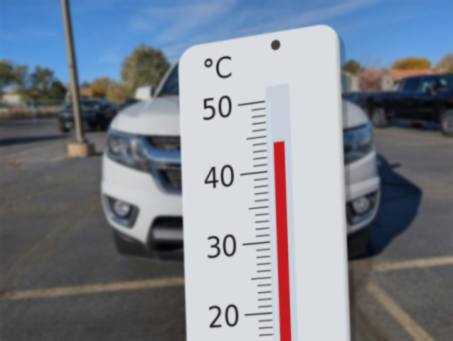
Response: 44°C
